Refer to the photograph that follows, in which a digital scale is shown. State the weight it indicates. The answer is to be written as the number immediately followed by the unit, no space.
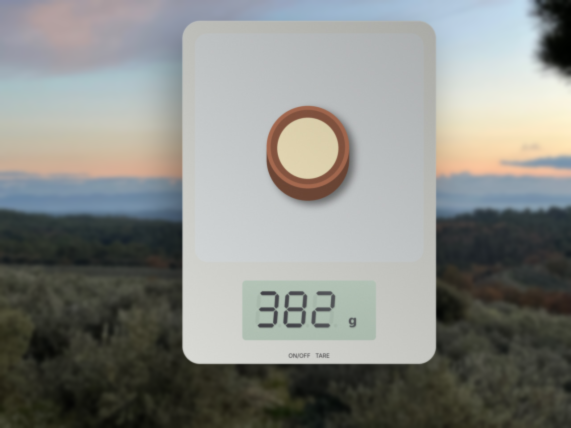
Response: 382g
